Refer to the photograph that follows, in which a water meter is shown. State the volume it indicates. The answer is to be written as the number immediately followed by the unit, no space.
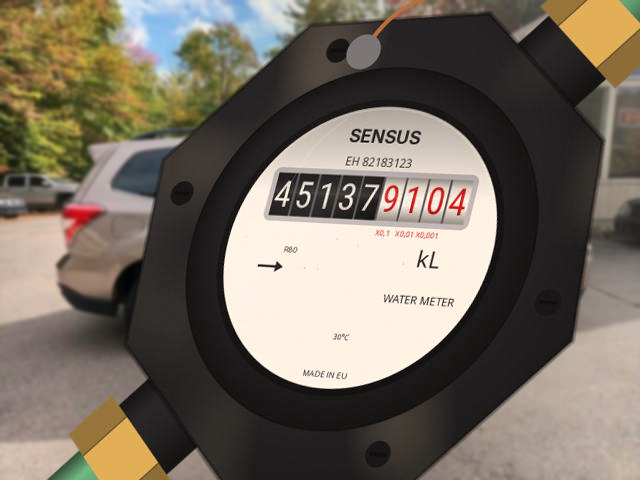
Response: 45137.9104kL
